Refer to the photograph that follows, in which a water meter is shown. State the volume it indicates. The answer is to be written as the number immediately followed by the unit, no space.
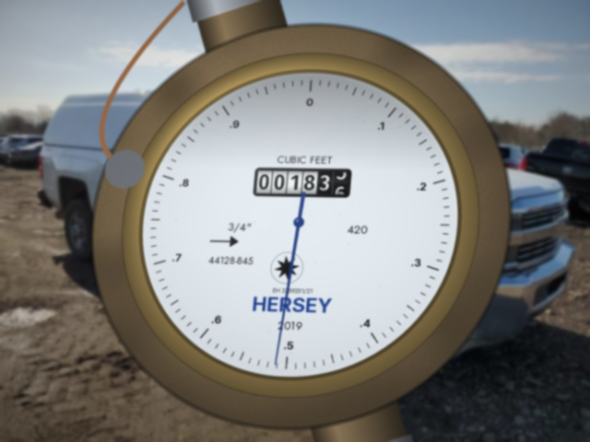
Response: 1835.51ft³
